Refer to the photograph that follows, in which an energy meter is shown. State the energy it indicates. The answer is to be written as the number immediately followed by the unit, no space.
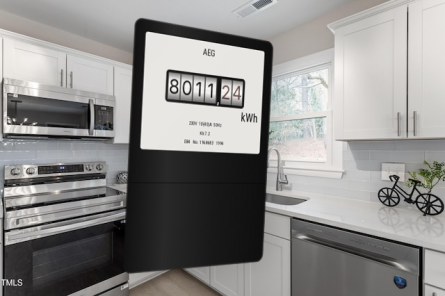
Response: 8011.24kWh
